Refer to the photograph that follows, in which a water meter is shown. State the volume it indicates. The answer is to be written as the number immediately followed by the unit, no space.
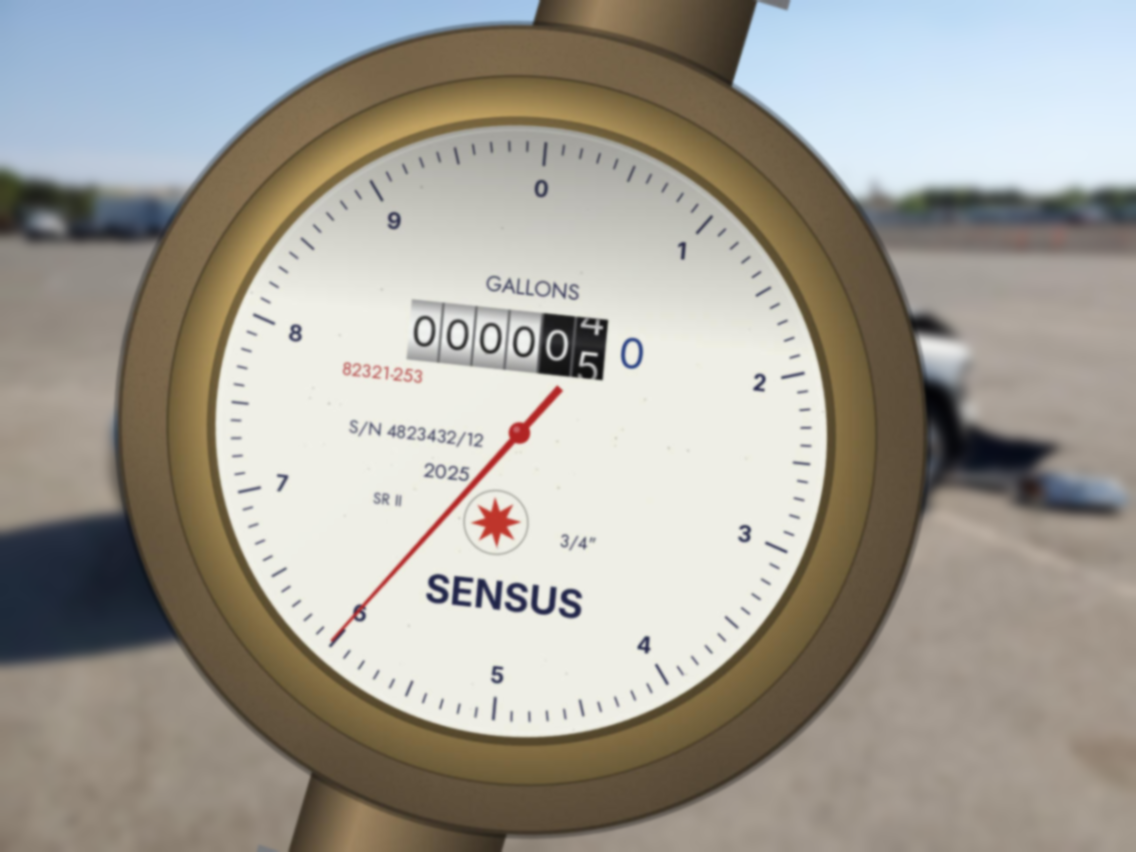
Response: 46.0gal
